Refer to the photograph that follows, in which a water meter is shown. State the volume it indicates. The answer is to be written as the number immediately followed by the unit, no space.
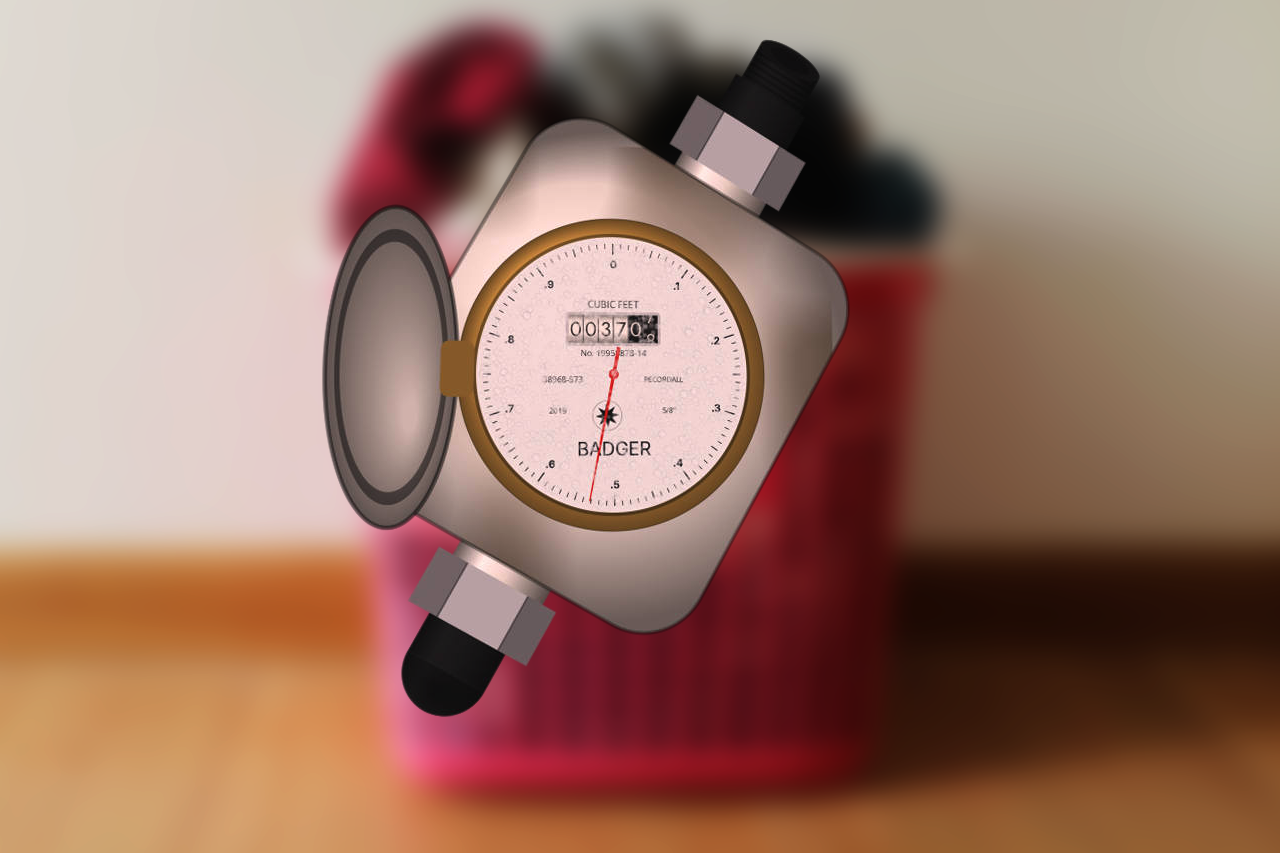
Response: 3707.53ft³
